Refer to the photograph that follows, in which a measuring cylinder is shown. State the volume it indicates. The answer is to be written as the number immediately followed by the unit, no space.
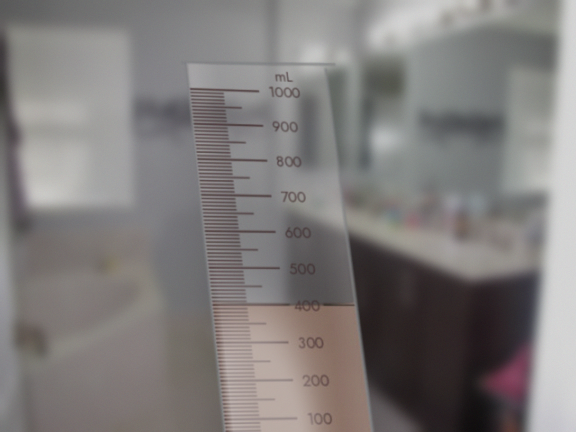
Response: 400mL
